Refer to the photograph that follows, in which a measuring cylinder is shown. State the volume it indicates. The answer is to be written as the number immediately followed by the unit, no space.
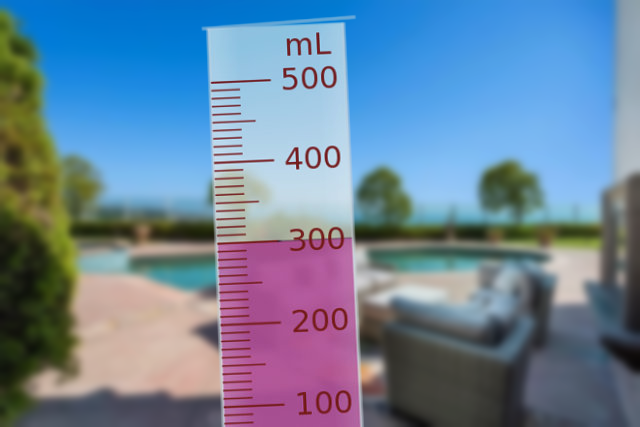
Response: 300mL
